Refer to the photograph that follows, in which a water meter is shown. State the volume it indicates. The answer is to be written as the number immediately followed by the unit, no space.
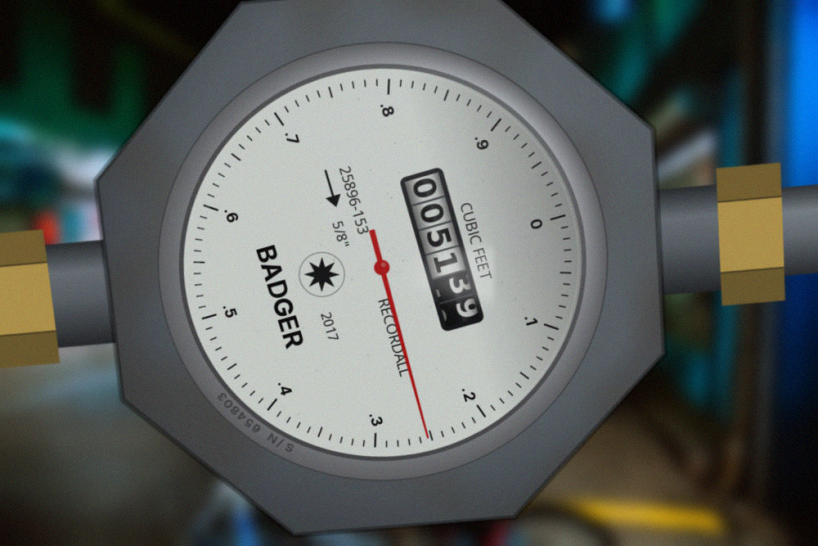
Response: 5139.25ft³
